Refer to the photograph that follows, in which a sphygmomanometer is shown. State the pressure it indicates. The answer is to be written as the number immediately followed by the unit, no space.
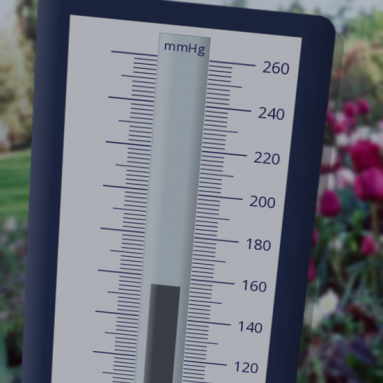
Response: 156mmHg
